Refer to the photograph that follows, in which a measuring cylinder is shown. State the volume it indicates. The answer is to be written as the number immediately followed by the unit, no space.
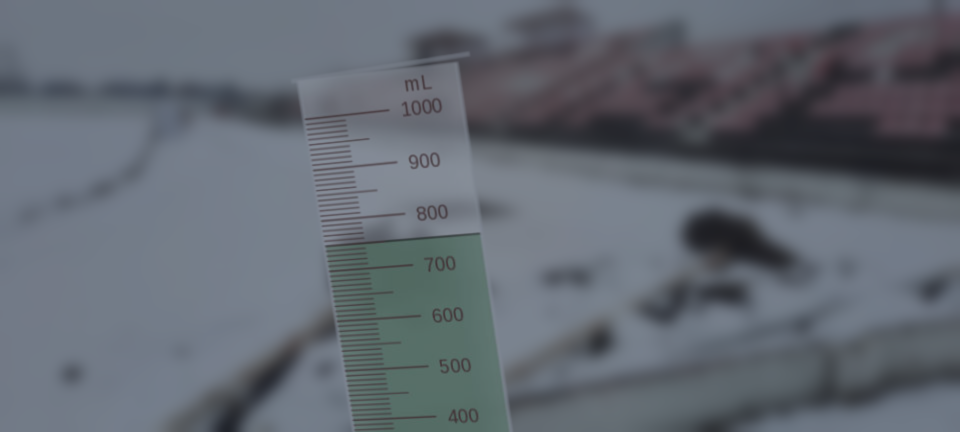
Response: 750mL
